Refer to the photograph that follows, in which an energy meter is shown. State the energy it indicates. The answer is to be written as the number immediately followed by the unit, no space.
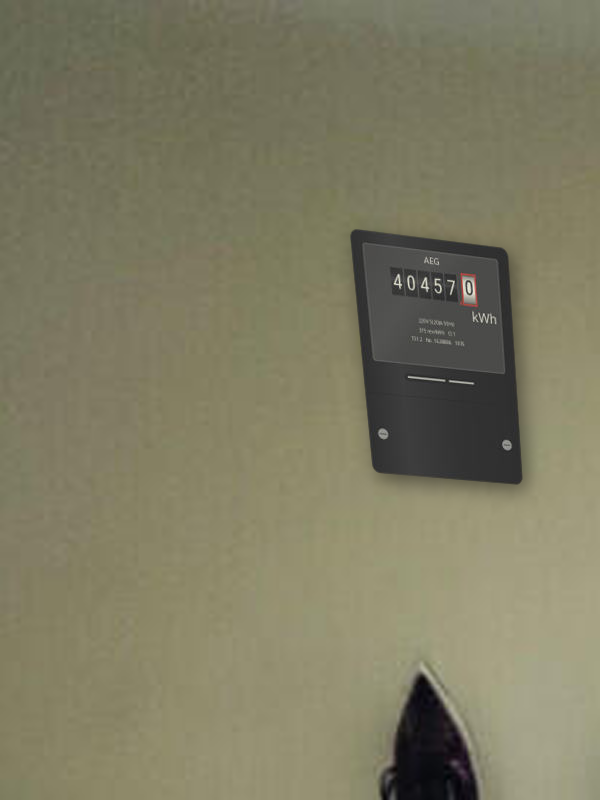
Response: 40457.0kWh
